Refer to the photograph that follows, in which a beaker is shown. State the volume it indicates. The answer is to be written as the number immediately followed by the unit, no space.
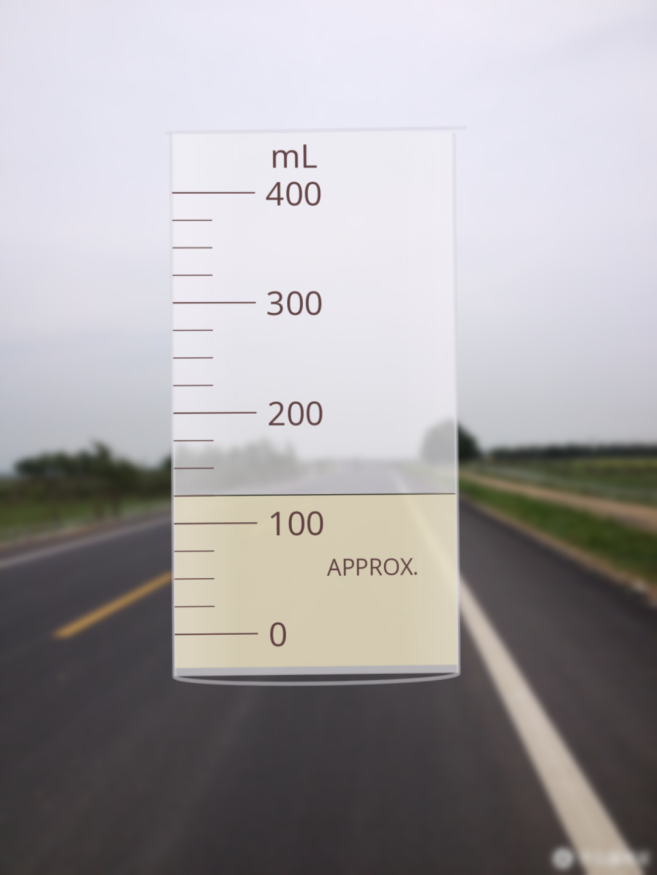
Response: 125mL
